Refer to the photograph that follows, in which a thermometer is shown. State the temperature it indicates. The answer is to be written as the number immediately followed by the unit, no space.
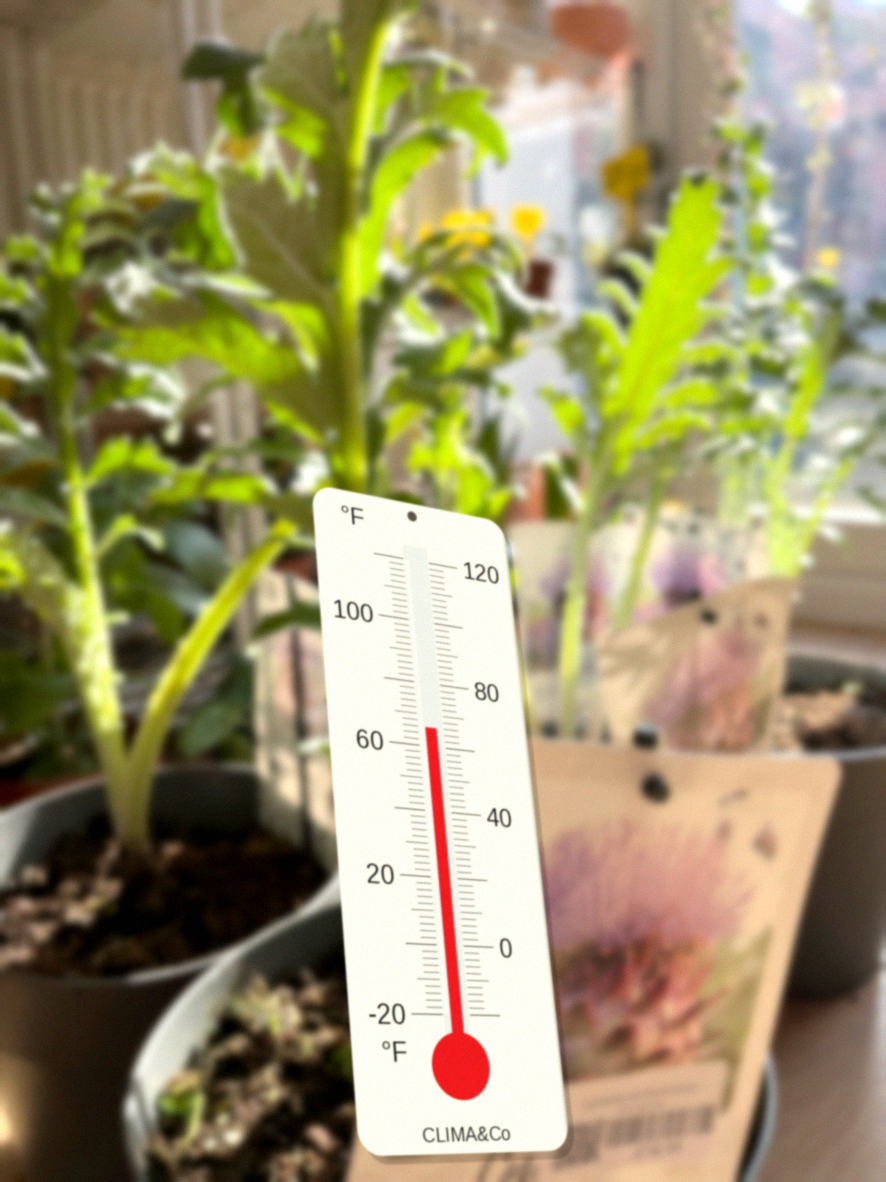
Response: 66°F
